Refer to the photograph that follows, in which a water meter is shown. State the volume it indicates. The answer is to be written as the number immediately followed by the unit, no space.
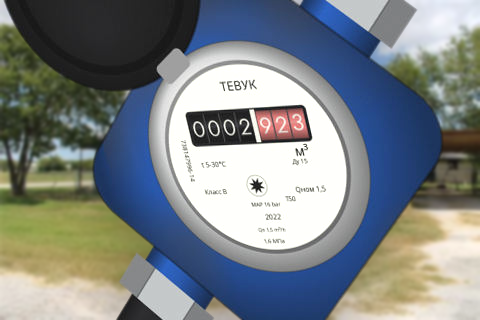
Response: 2.923m³
